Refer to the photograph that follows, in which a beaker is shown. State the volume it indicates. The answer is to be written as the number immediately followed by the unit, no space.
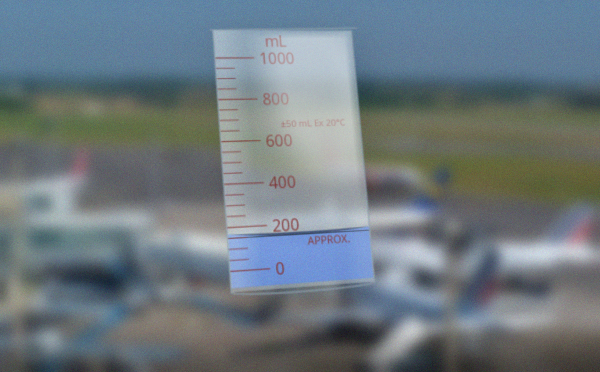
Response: 150mL
